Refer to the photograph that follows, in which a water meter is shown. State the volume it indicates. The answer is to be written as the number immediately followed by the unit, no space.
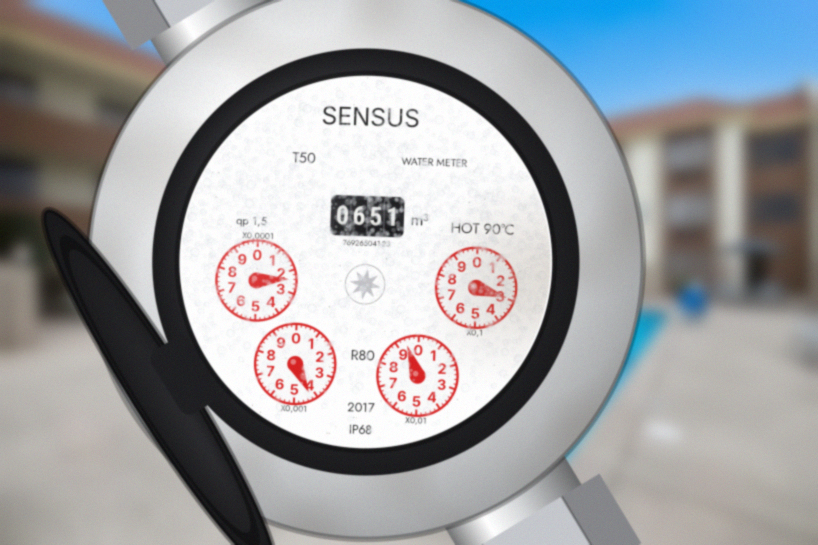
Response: 651.2942m³
